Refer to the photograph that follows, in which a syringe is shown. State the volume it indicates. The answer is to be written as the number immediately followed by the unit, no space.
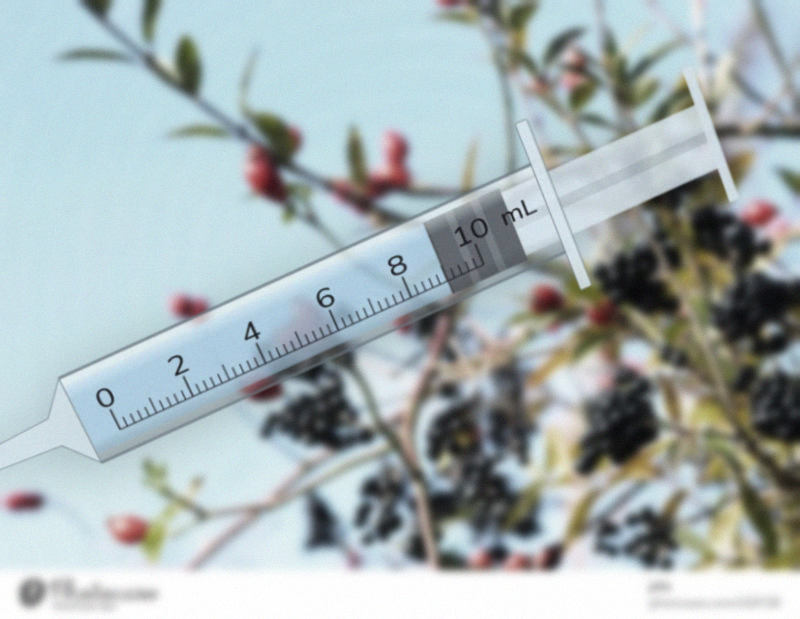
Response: 9mL
